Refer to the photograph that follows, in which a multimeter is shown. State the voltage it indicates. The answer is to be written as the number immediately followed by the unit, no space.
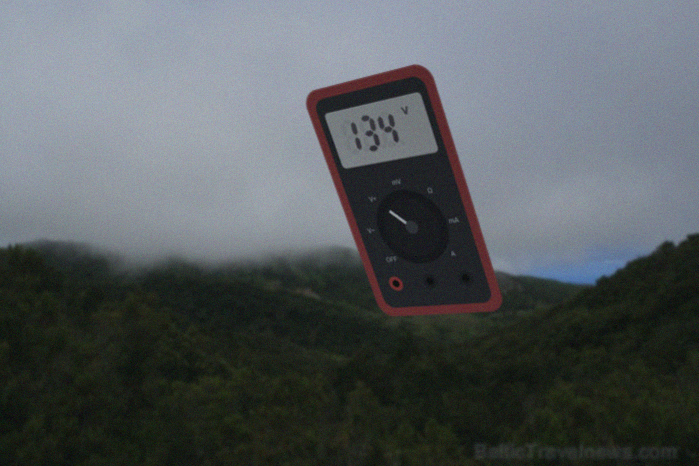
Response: 134V
